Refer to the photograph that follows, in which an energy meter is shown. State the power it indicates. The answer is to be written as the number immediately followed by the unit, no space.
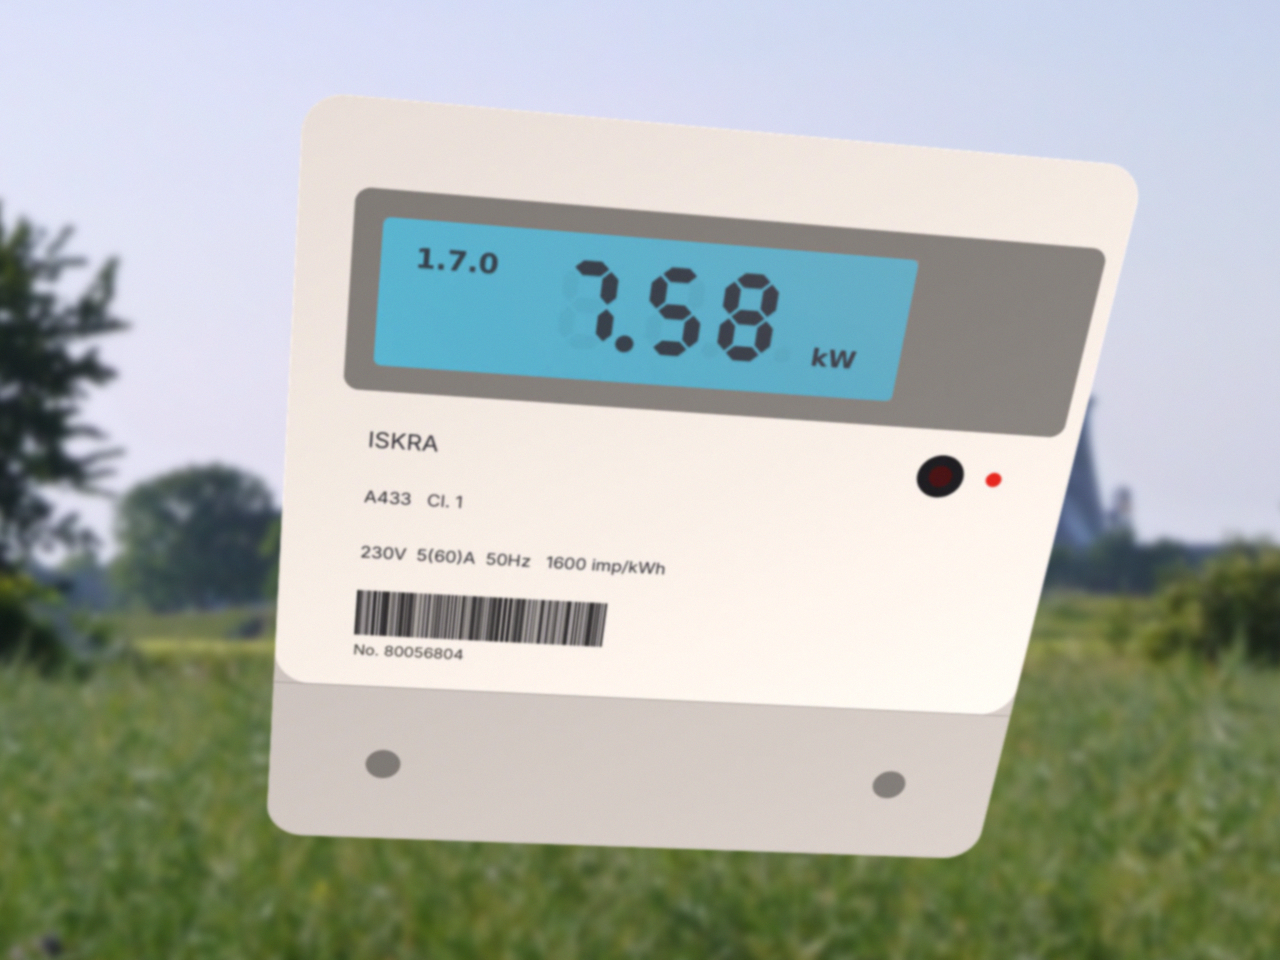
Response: 7.58kW
